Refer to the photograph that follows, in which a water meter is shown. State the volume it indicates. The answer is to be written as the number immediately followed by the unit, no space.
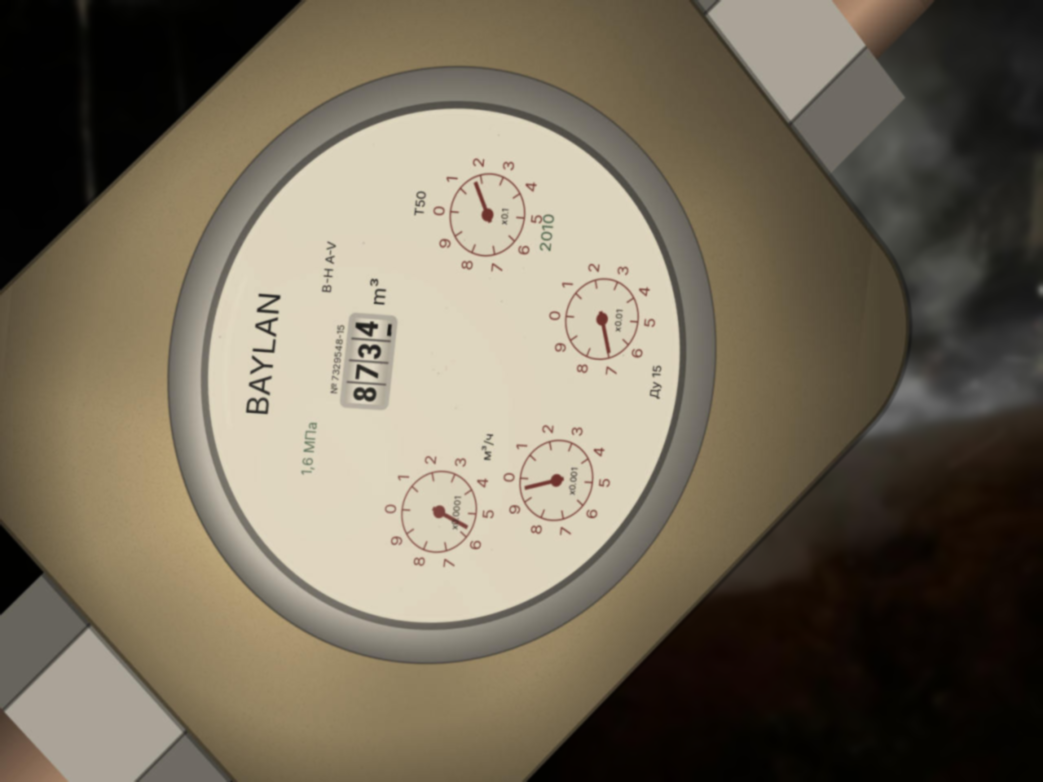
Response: 8734.1695m³
